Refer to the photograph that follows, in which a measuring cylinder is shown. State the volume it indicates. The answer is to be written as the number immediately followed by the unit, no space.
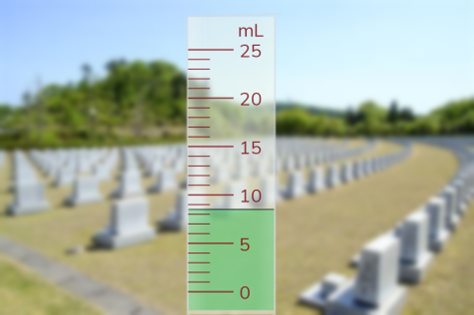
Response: 8.5mL
